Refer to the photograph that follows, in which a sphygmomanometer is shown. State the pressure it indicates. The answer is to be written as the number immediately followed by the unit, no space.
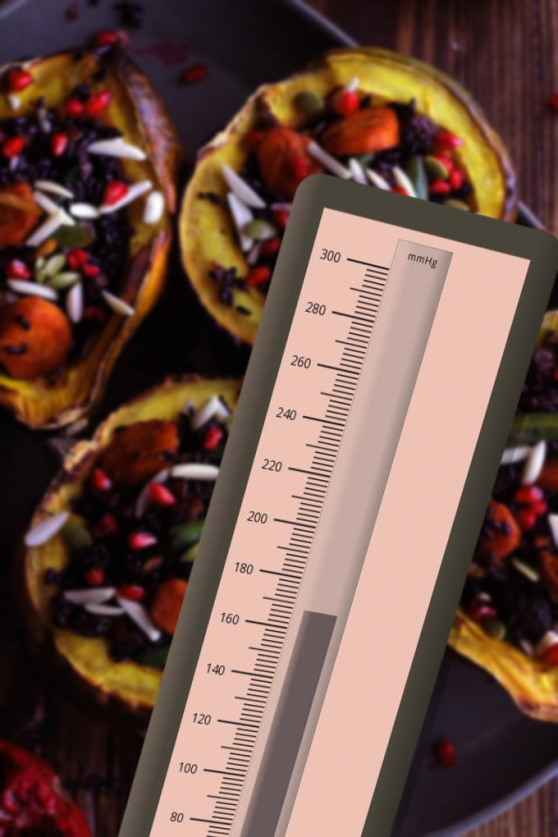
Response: 168mmHg
